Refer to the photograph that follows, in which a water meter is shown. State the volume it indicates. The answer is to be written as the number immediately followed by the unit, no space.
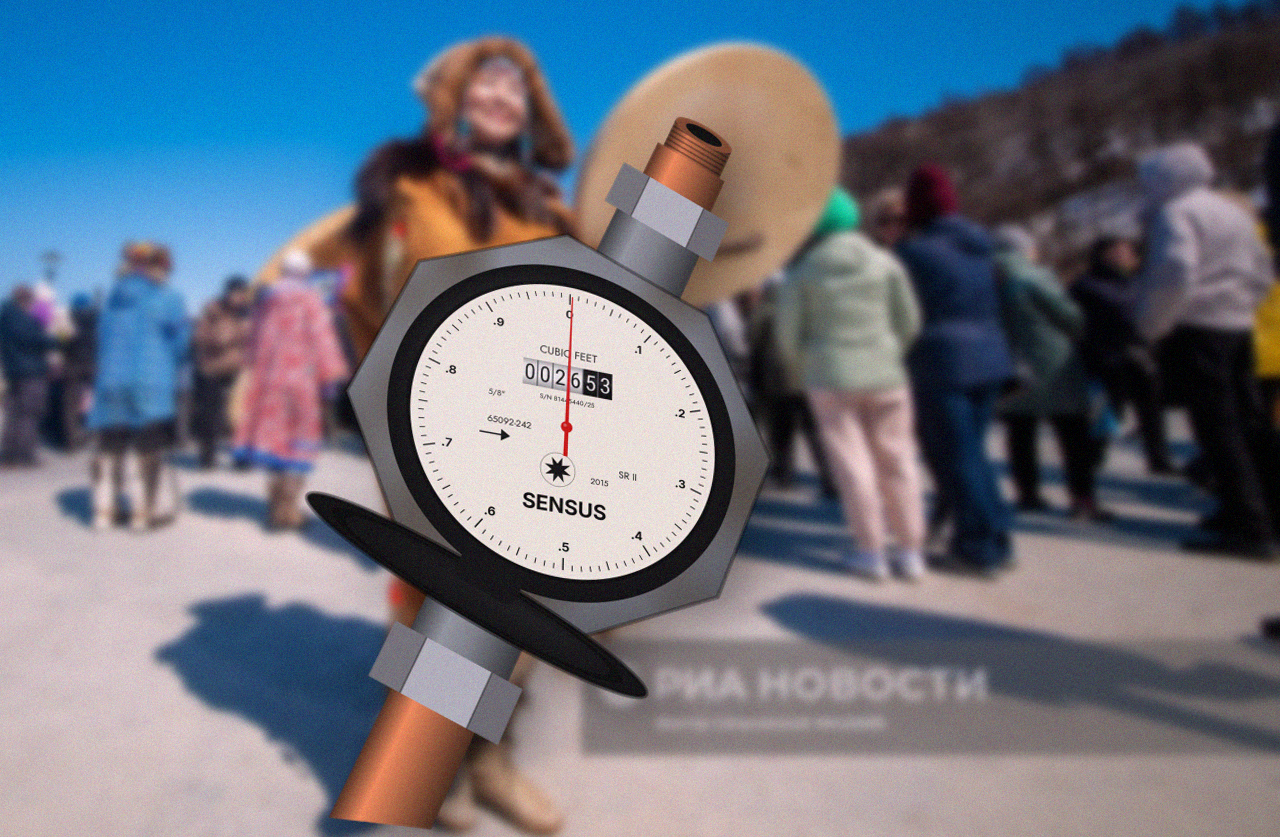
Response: 2653.00ft³
